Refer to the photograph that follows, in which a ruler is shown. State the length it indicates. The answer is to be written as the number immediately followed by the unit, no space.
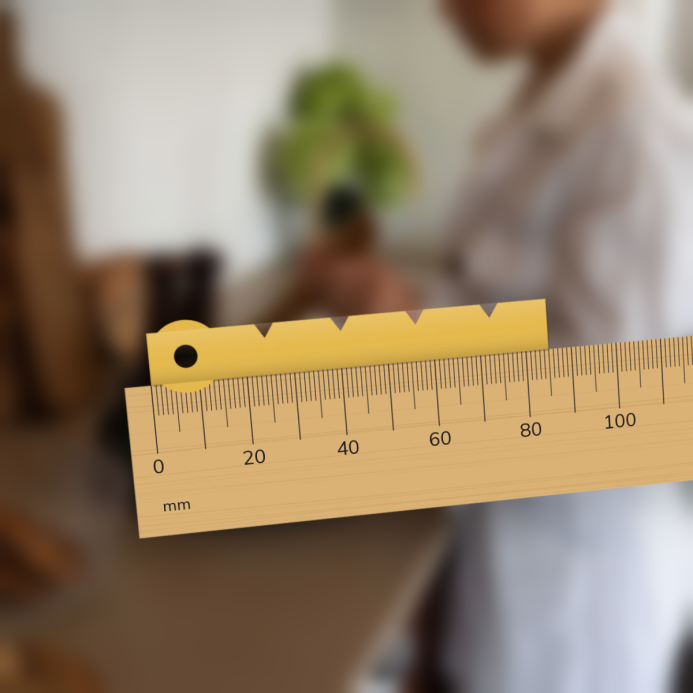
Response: 85mm
